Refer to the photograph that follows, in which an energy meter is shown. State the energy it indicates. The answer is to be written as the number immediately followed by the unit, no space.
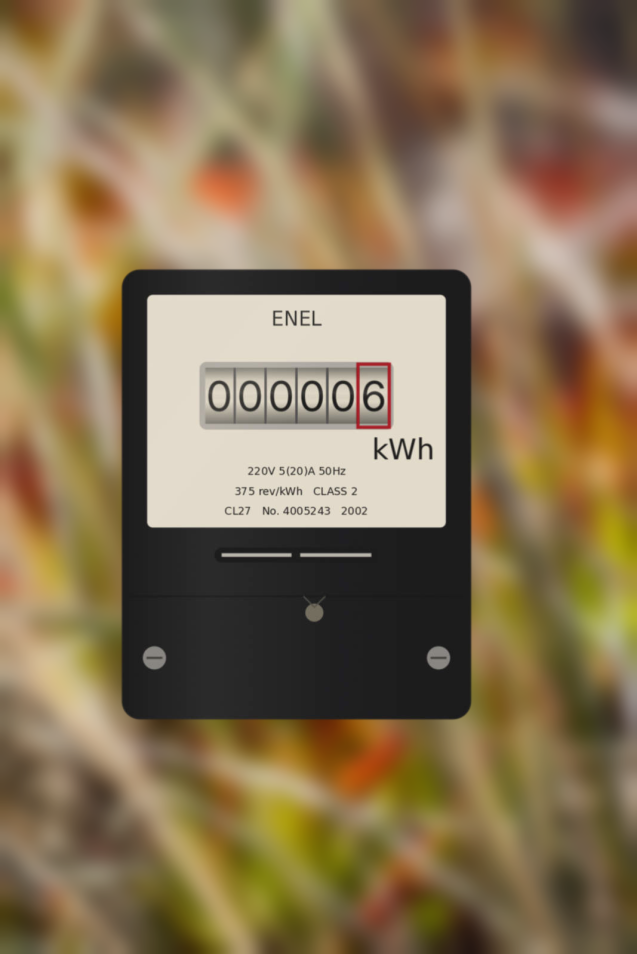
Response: 0.6kWh
